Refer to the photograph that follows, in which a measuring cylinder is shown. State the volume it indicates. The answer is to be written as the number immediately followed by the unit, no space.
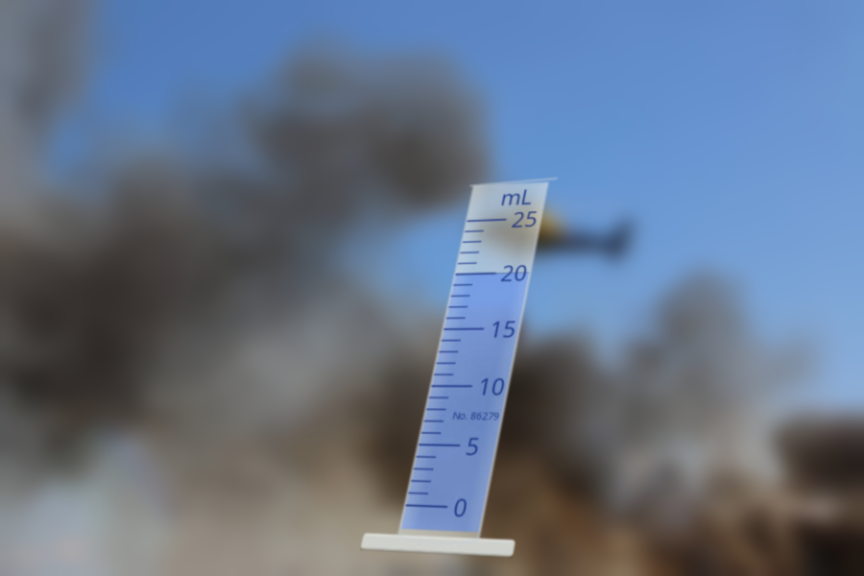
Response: 20mL
